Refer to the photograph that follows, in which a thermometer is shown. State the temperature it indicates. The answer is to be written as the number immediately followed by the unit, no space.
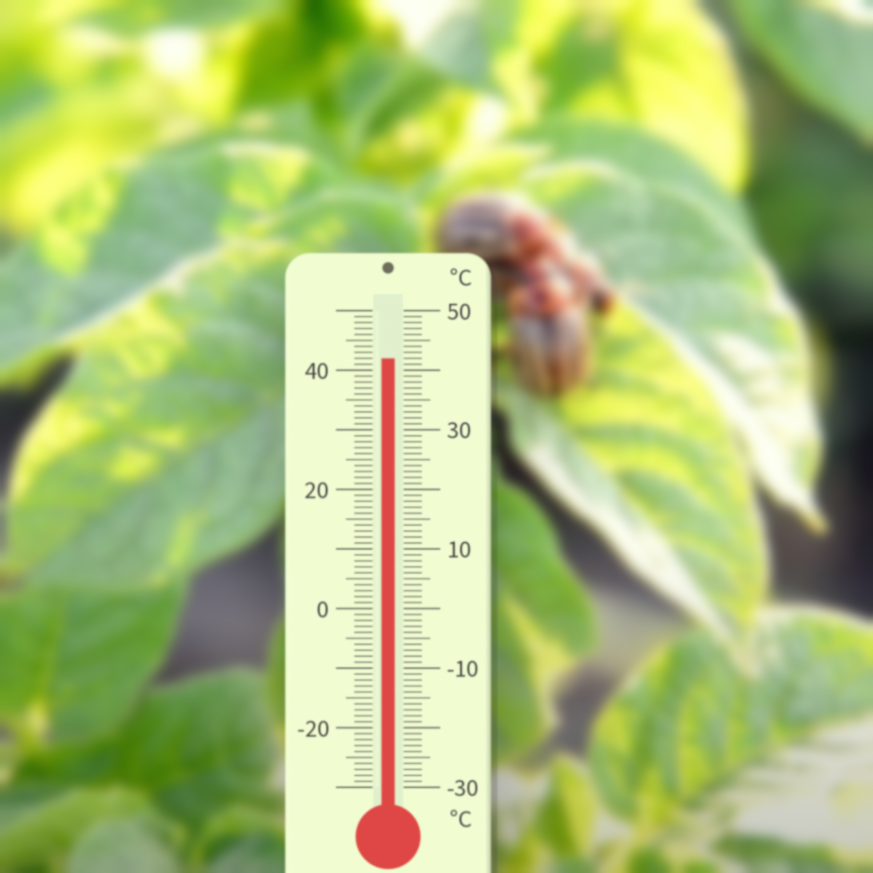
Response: 42°C
